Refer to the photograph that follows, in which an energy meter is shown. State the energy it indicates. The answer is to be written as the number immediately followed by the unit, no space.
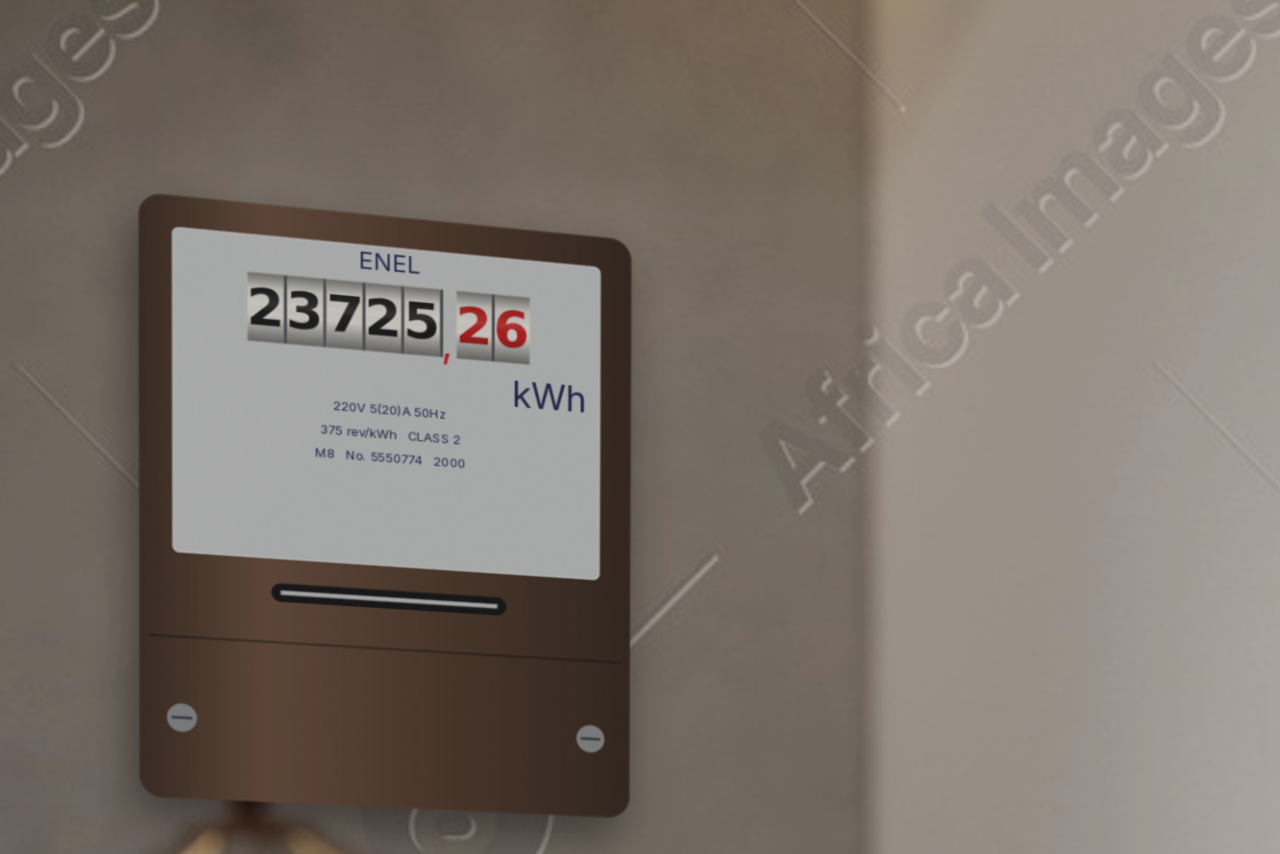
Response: 23725.26kWh
